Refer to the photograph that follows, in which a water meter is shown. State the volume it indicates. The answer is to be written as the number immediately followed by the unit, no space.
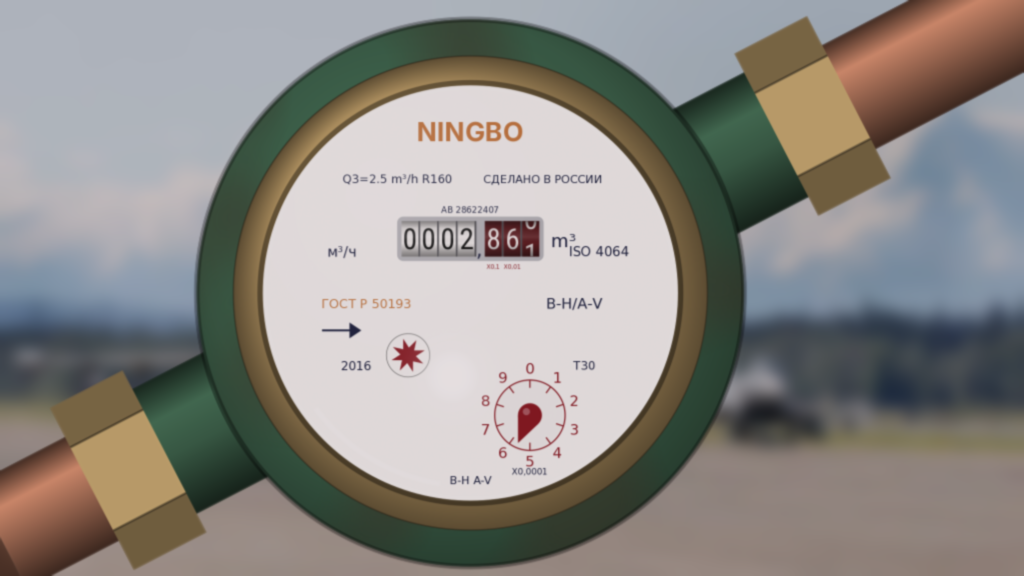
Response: 2.8605m³
